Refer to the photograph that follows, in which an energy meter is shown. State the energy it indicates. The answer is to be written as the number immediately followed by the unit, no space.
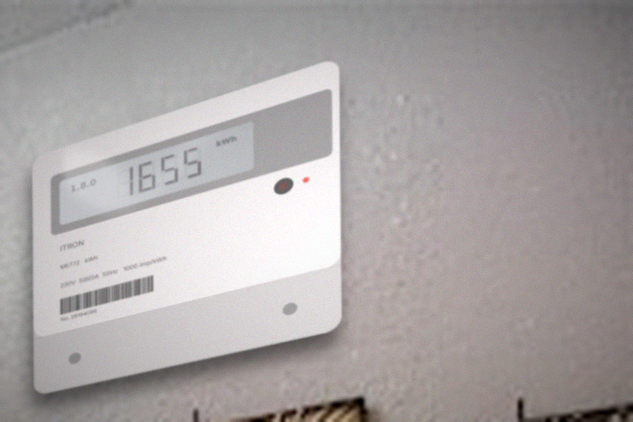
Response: 1655kWh
